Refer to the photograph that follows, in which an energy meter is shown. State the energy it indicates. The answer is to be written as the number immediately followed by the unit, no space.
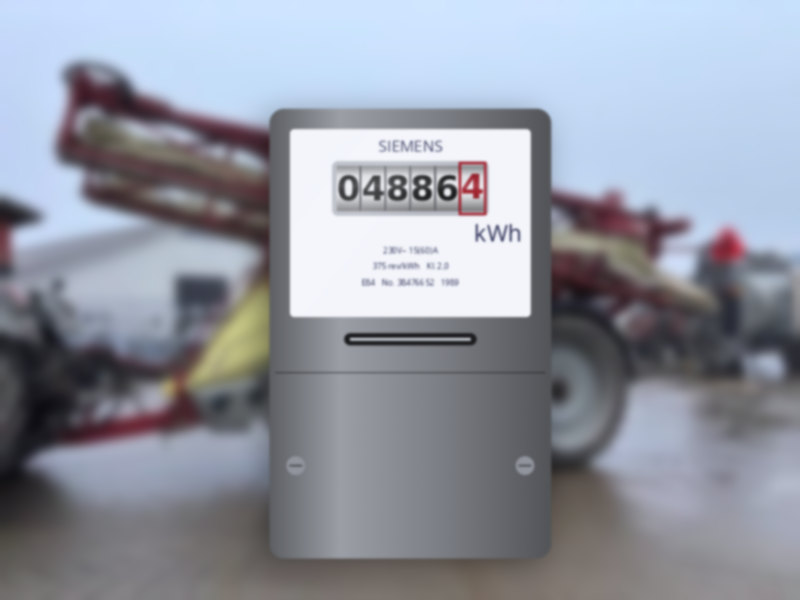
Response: 4886.4kWh
